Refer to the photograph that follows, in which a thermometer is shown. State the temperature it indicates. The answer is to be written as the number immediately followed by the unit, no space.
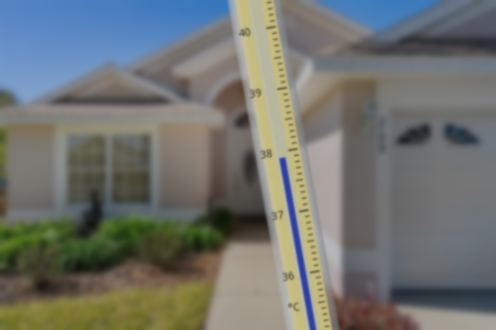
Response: 37.9°C
